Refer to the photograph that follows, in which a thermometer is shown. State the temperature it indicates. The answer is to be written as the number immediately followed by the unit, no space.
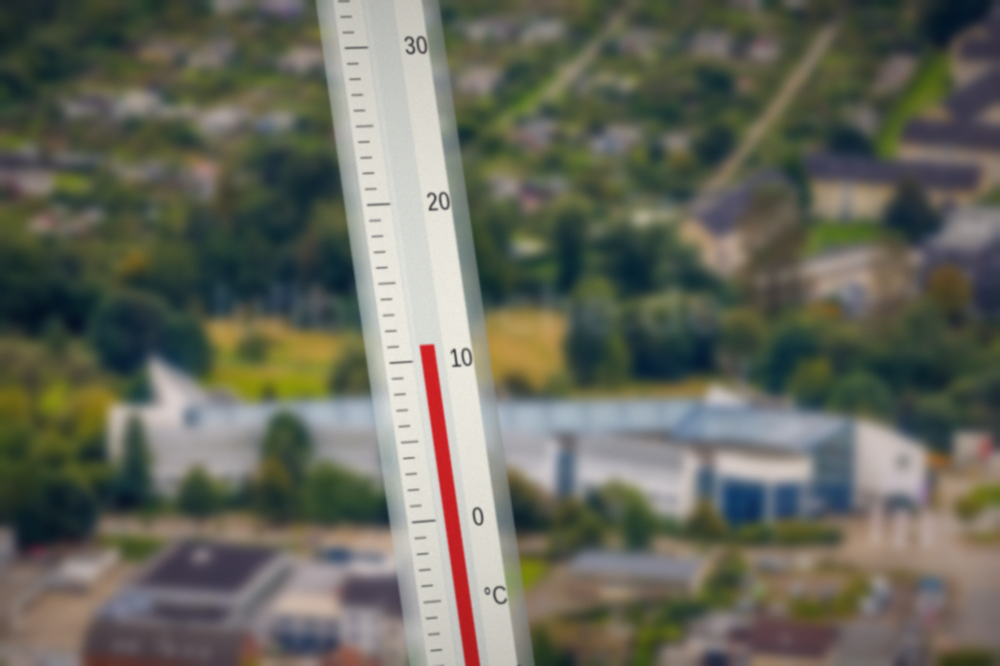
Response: 11°C
